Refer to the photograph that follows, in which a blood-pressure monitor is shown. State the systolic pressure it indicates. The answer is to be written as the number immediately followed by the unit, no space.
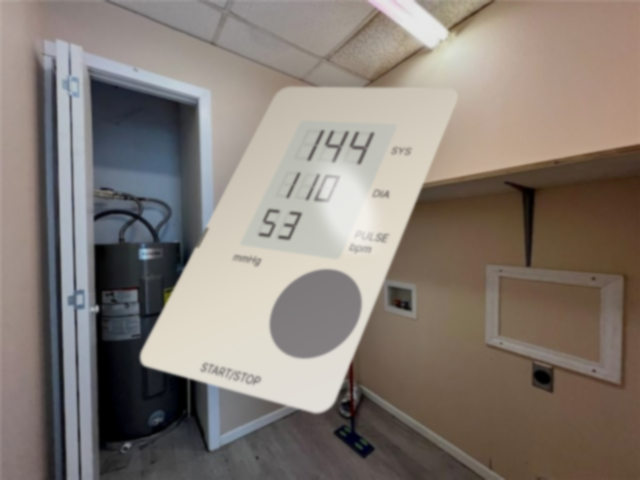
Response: 144mmHg
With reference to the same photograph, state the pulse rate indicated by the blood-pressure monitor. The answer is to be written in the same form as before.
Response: 53bpm
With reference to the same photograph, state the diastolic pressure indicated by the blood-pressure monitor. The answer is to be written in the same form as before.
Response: 110mmHg
